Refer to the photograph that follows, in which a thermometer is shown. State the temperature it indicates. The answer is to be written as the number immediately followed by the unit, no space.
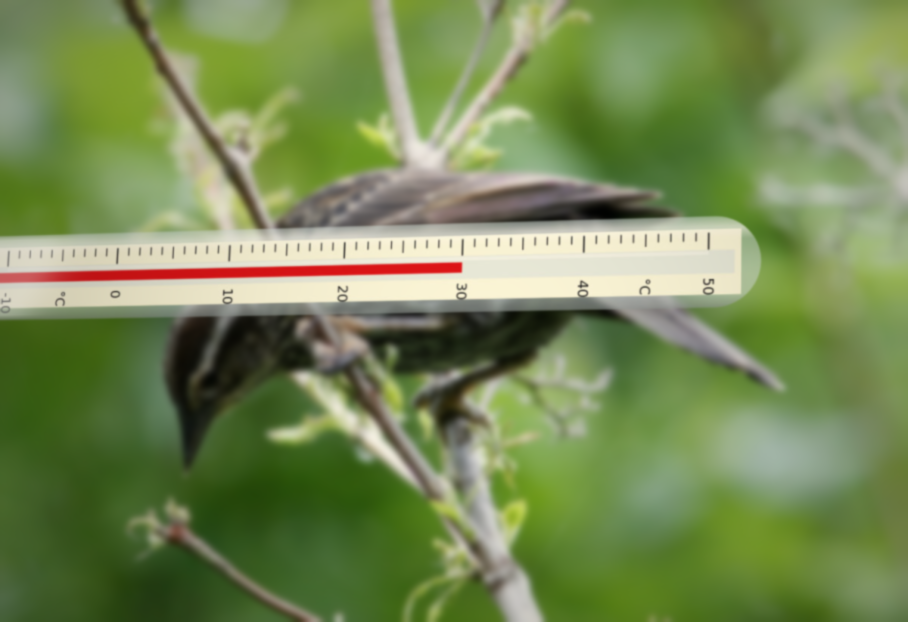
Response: 30°C
